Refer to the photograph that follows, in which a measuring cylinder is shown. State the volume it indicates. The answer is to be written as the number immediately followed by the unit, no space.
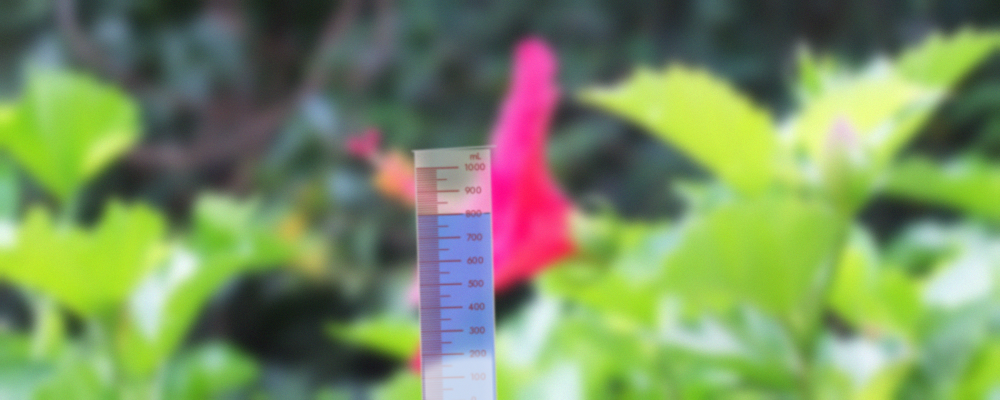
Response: 800mL
